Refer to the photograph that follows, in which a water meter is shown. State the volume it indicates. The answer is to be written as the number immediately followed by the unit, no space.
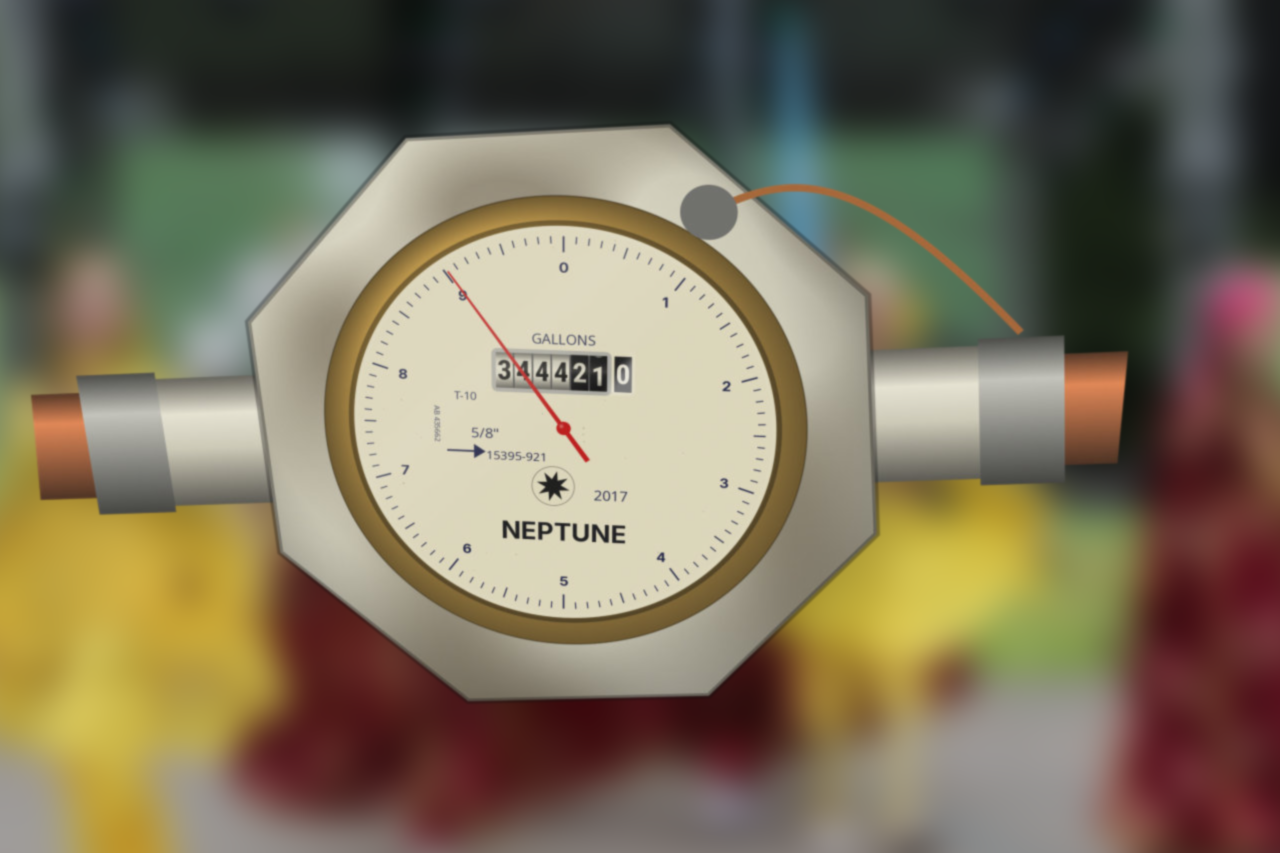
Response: 3444209.0gal
